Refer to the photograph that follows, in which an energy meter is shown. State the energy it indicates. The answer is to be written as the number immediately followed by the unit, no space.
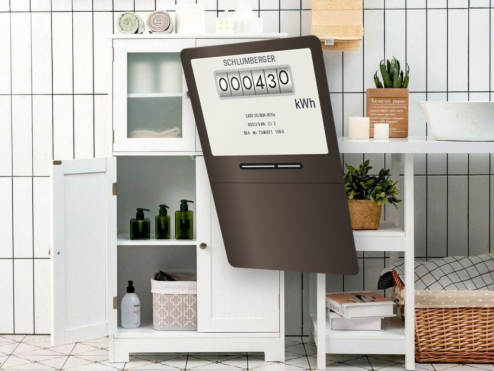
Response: 430kWh
